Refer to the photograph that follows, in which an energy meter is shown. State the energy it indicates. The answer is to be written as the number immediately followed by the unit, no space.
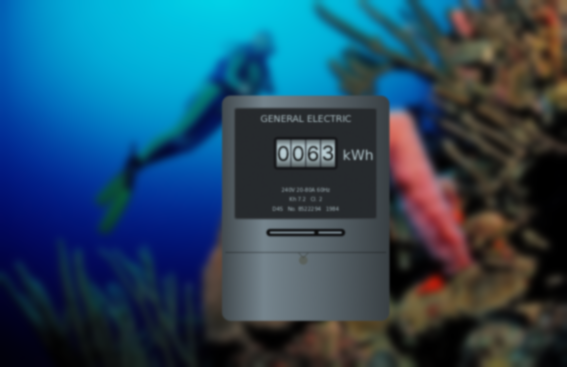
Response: 63kWh
